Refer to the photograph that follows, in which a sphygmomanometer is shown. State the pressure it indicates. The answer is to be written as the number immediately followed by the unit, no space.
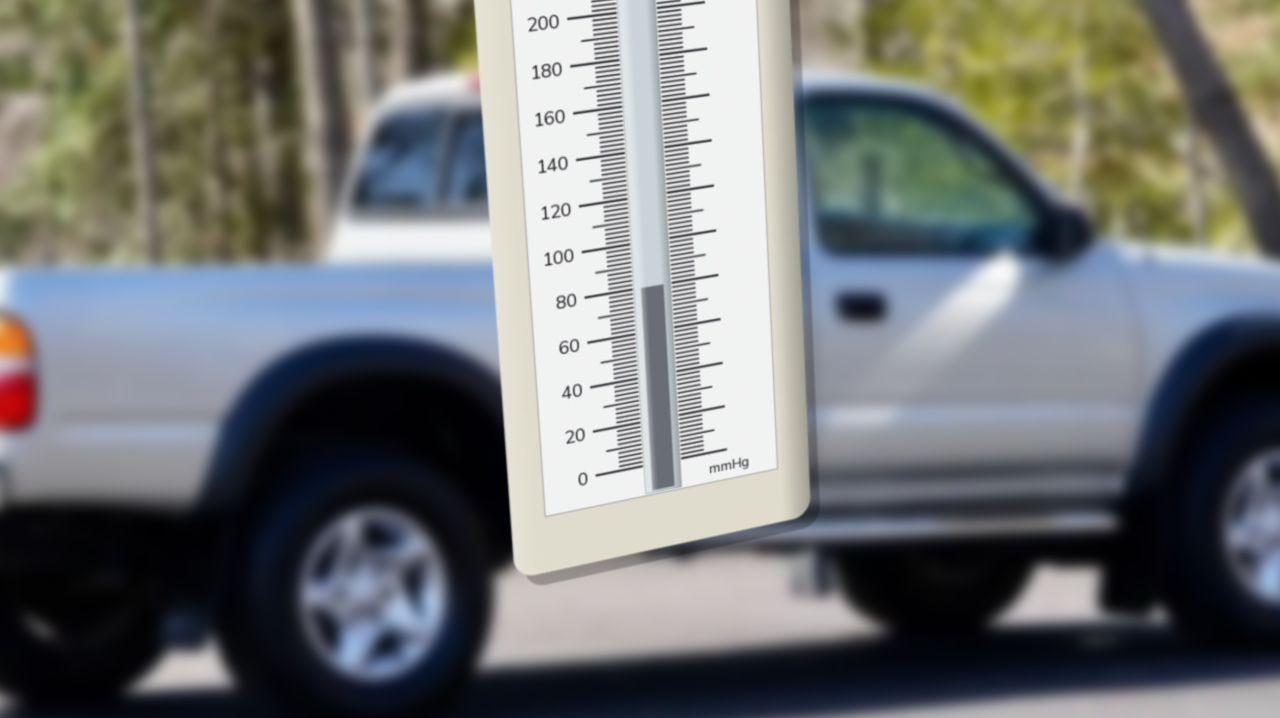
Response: 80mmHg
